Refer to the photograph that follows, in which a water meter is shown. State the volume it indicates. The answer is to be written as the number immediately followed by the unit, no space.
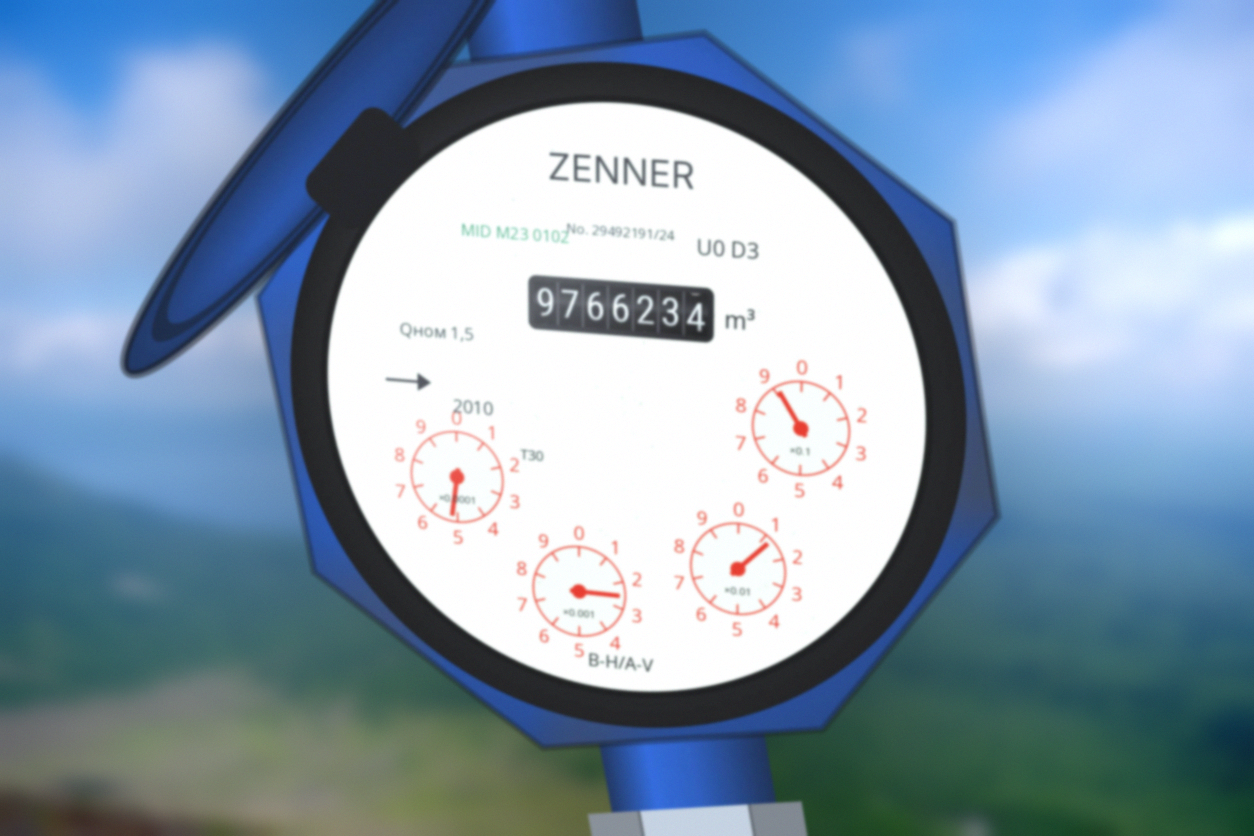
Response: 9766233.9125m³
